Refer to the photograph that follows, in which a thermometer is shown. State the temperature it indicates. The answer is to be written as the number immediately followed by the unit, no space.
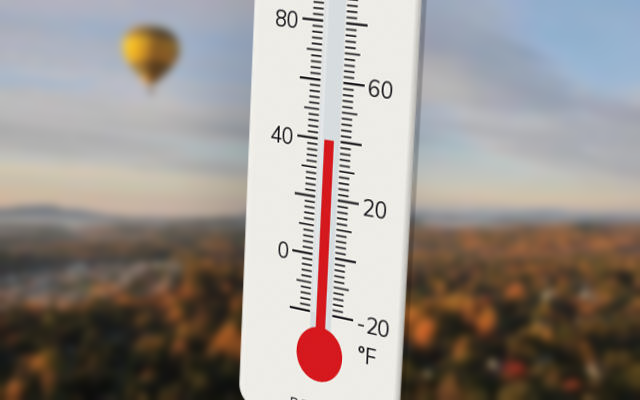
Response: 40°F
